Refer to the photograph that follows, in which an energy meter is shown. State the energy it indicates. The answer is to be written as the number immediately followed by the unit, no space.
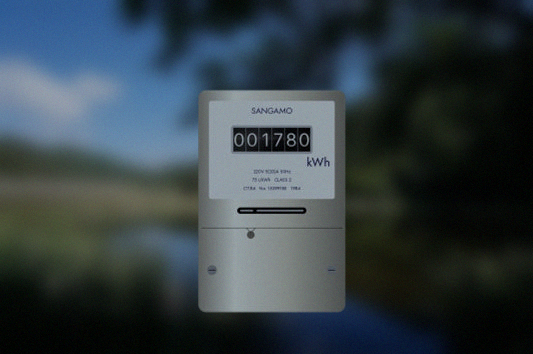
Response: 1780kWh
